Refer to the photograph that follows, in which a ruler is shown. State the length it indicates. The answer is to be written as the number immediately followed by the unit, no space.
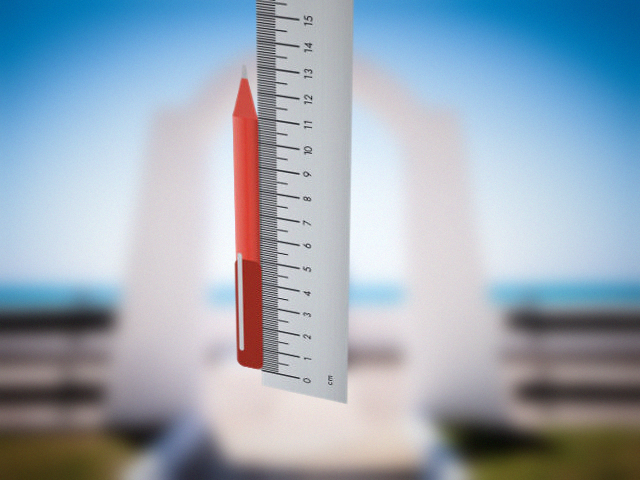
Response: 13cm
